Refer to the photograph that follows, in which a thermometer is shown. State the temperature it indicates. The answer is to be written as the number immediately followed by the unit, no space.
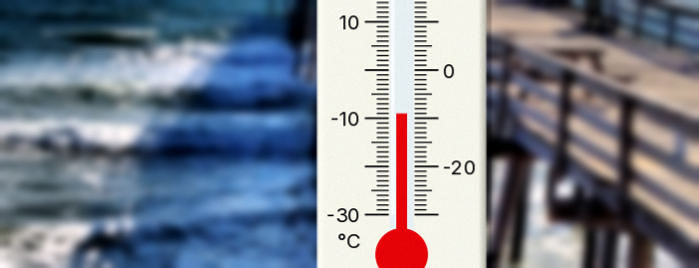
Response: -9°C
